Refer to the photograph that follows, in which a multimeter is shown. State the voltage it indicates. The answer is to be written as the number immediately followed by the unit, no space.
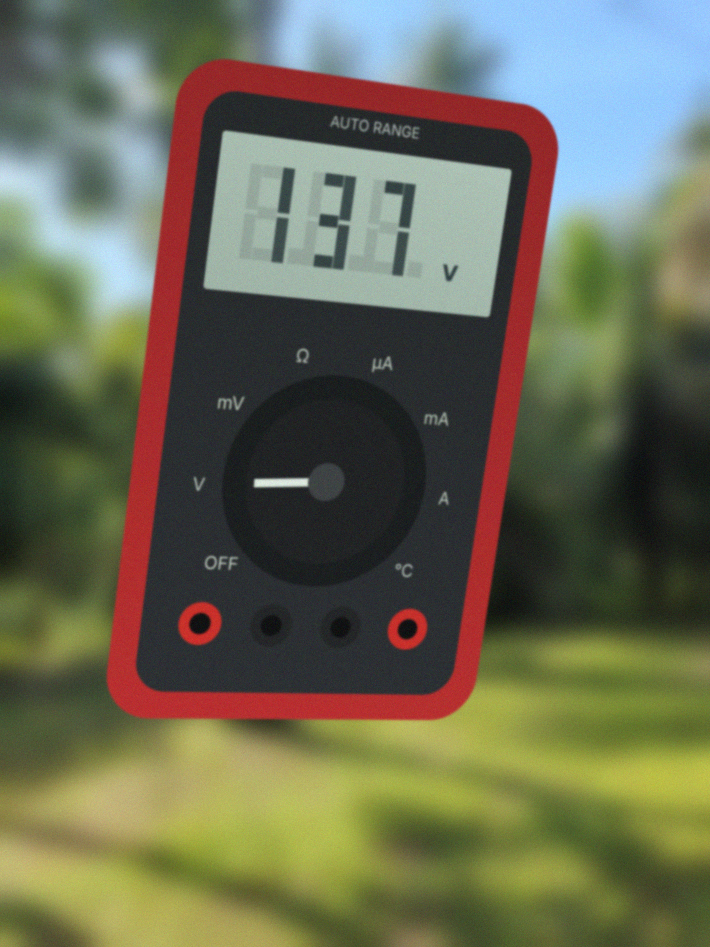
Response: 137V
